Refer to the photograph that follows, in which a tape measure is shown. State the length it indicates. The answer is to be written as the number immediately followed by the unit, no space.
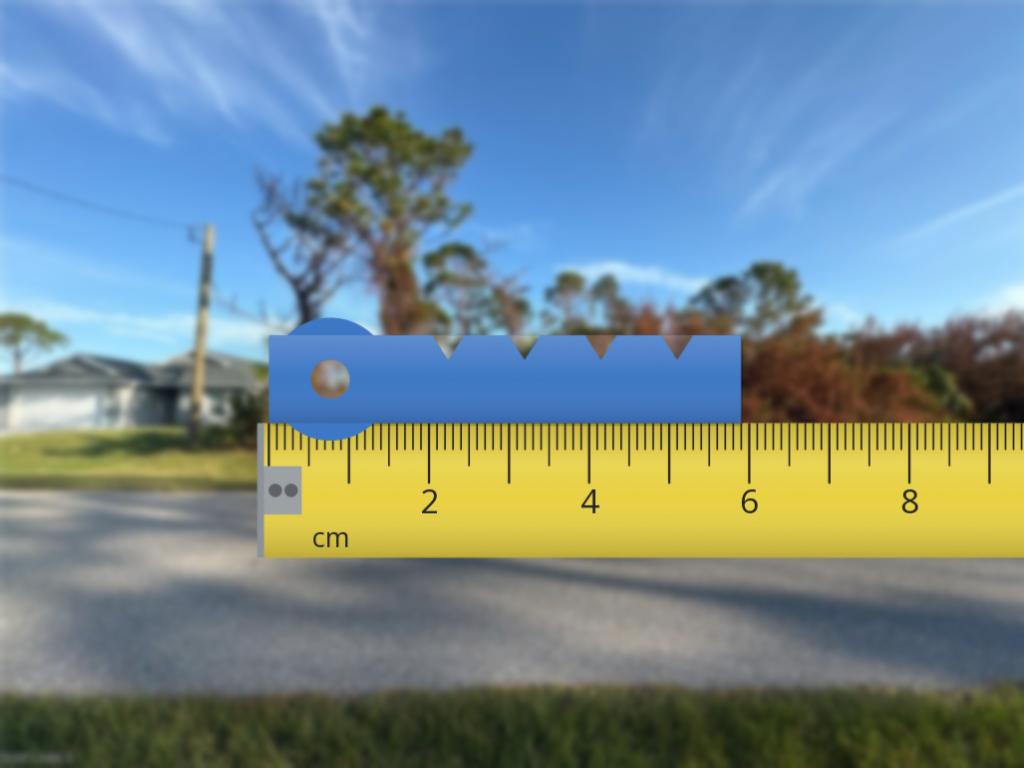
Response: 5.9cm
